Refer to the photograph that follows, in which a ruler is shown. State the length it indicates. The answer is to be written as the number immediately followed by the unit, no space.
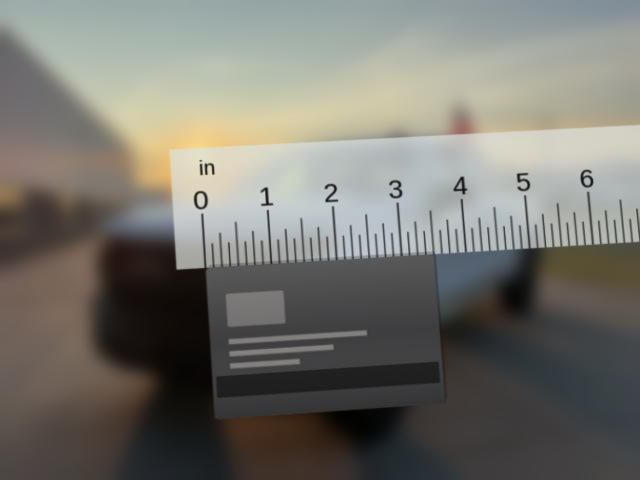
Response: 3.5in
